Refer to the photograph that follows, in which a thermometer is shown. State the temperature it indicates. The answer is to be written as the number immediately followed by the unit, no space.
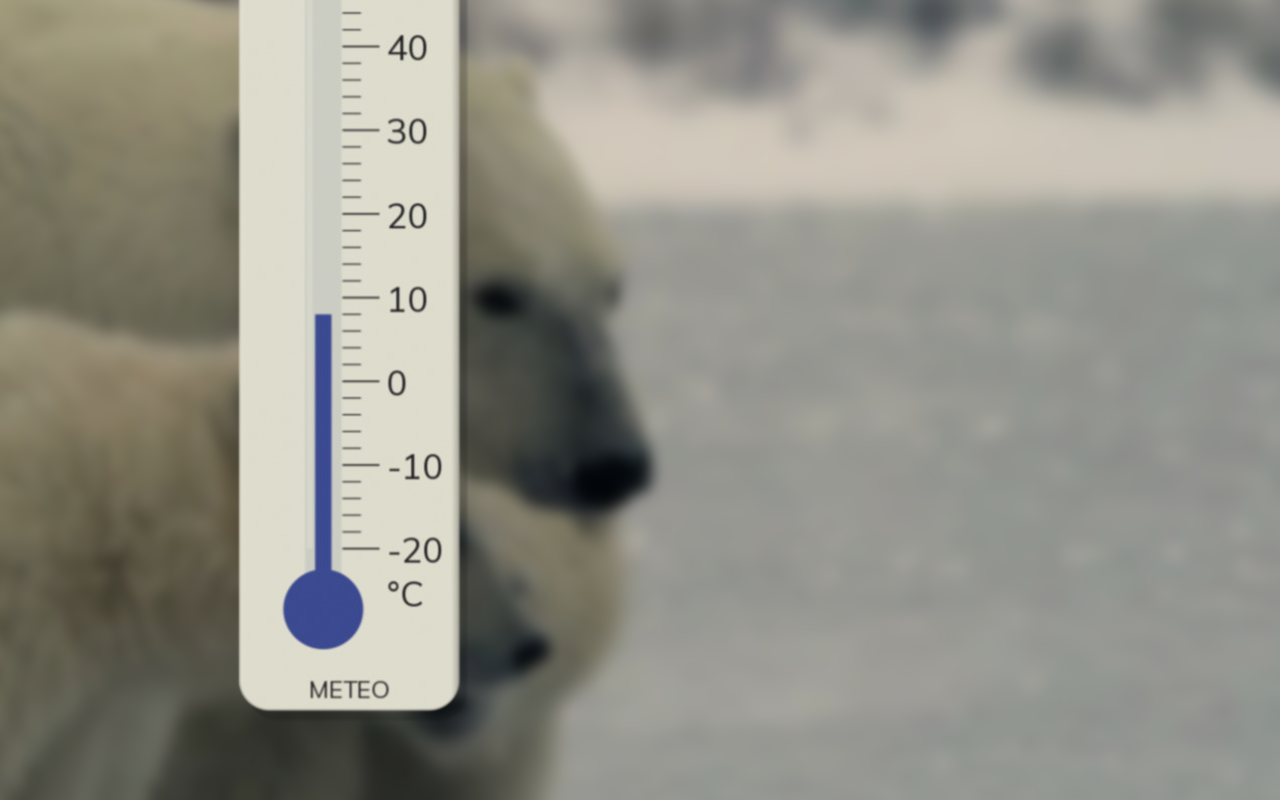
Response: 8°C
